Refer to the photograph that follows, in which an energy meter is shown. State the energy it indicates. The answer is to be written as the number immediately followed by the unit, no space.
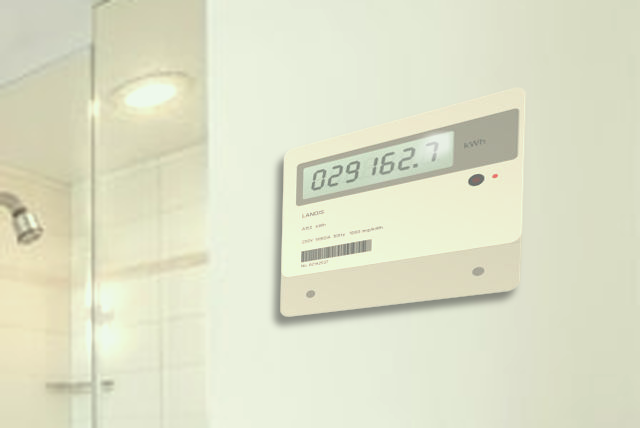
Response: 29162.7kWh
